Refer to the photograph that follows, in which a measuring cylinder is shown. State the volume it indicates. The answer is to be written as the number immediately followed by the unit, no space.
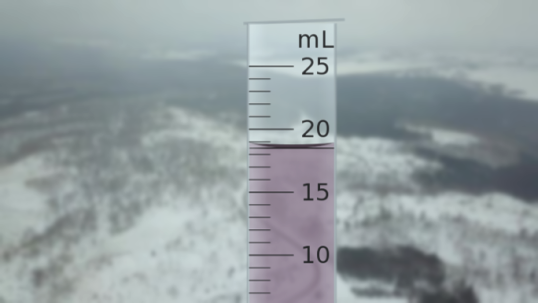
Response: 18.5mL
